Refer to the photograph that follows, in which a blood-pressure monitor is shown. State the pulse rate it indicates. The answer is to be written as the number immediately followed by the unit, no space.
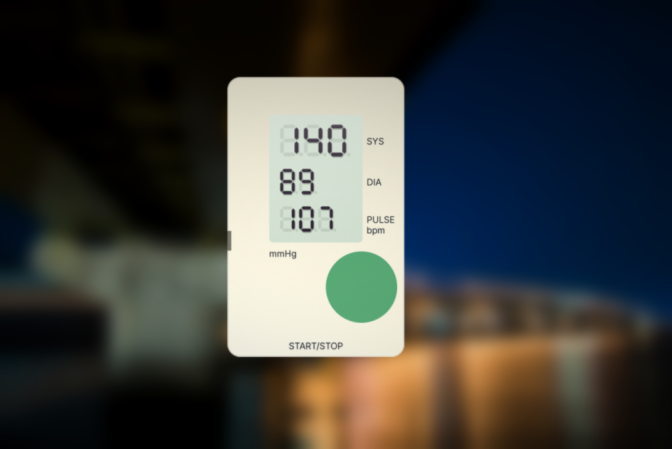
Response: 107bpm
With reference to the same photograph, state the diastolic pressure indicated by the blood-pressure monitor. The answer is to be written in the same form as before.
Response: 89mmHg
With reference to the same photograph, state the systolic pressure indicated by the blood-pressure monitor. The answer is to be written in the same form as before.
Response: 140mmHg
